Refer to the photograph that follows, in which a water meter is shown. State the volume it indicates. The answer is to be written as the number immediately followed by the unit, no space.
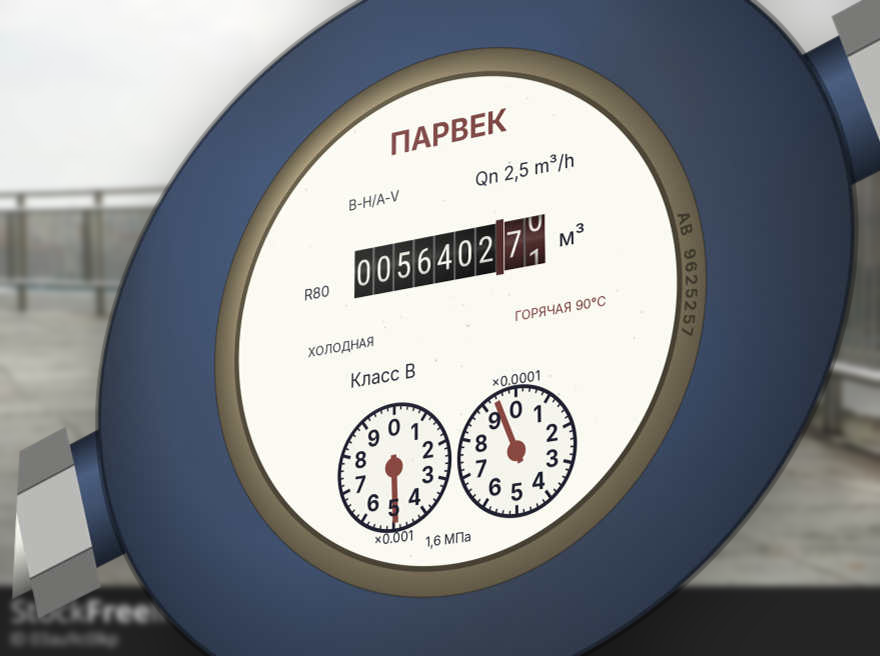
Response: 56402.7049m³
